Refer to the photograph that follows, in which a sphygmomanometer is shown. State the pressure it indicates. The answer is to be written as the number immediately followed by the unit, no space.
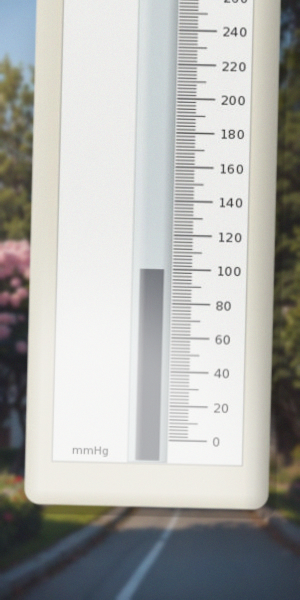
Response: 100mmHg
